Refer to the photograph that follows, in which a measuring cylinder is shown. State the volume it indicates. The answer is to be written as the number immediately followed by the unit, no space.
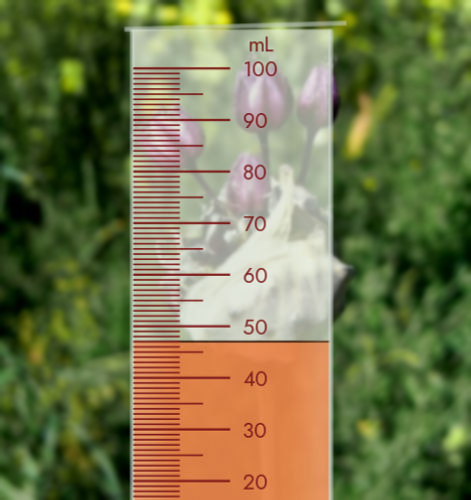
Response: 47mL
